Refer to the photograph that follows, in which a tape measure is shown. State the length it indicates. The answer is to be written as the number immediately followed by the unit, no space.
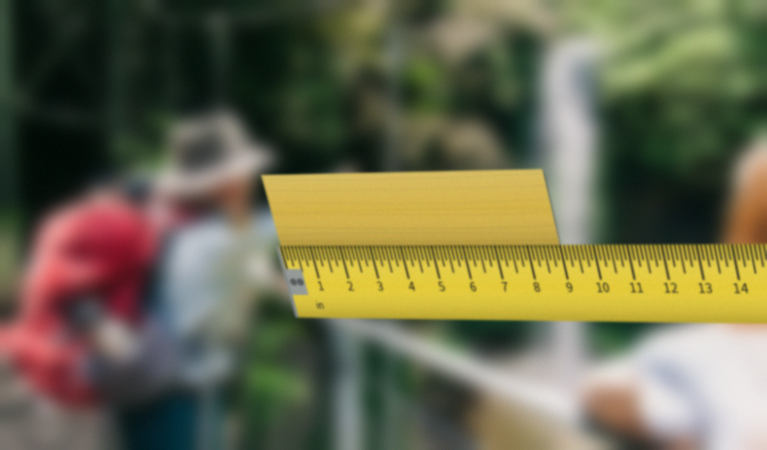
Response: 9in
